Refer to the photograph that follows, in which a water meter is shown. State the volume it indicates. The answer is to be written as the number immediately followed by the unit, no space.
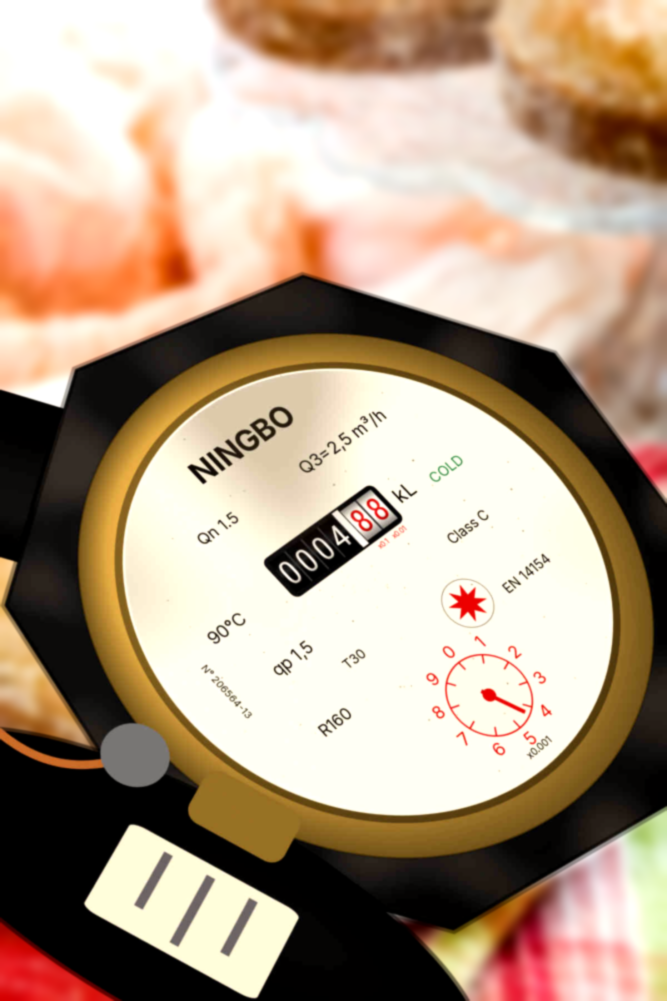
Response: 4.884kL
